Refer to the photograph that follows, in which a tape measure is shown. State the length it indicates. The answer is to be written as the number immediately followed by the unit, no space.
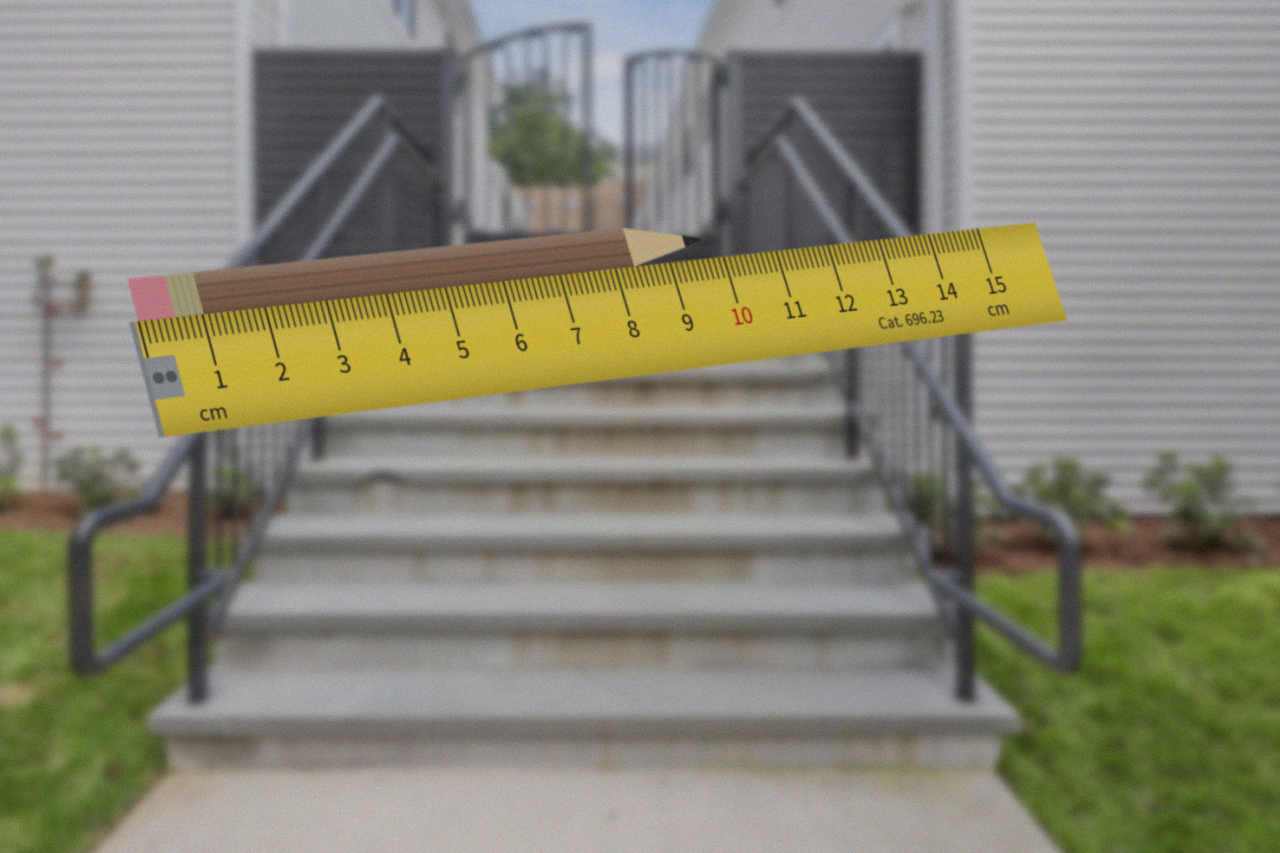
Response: 9.7cm
